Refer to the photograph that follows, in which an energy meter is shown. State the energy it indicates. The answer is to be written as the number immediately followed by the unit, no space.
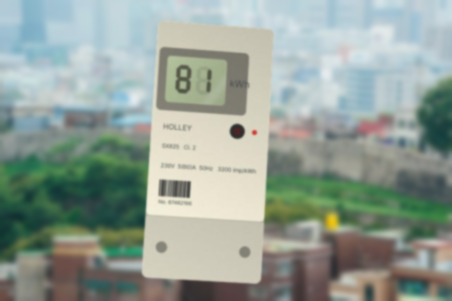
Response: 81kWh
